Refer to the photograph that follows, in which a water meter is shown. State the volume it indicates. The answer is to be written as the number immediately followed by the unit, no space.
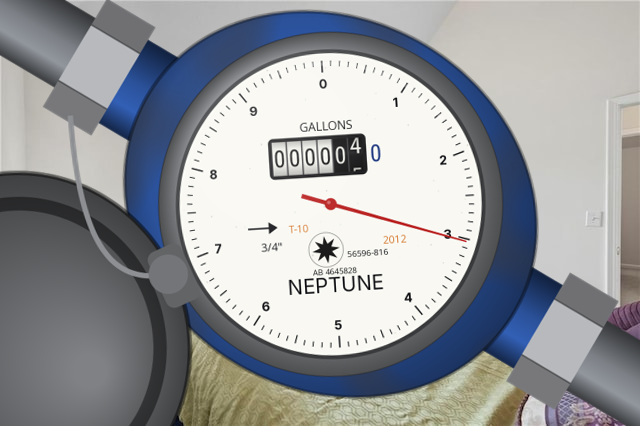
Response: 43.0gal
